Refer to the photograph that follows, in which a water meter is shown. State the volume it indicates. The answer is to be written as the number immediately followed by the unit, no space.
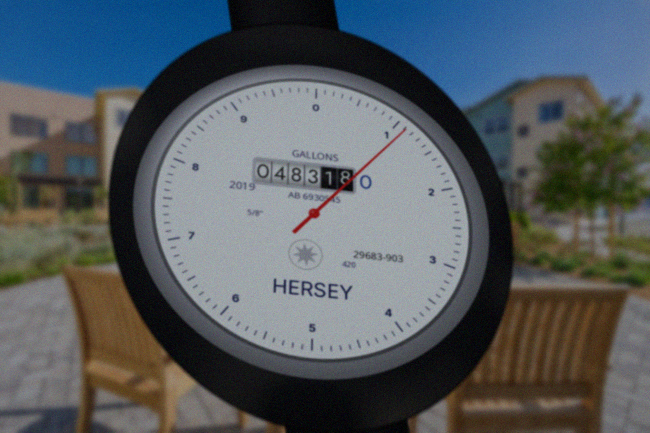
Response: 483181.1gal
